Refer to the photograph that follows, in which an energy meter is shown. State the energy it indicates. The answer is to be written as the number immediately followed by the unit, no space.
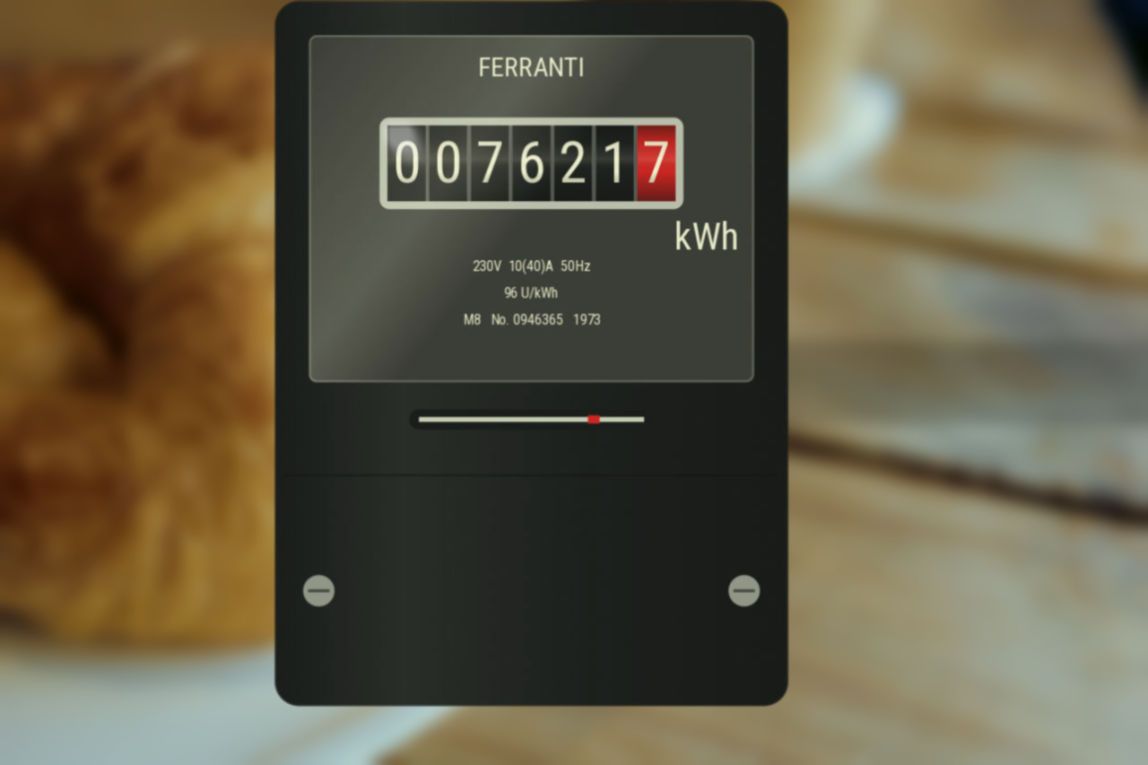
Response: 7621.7kWh
